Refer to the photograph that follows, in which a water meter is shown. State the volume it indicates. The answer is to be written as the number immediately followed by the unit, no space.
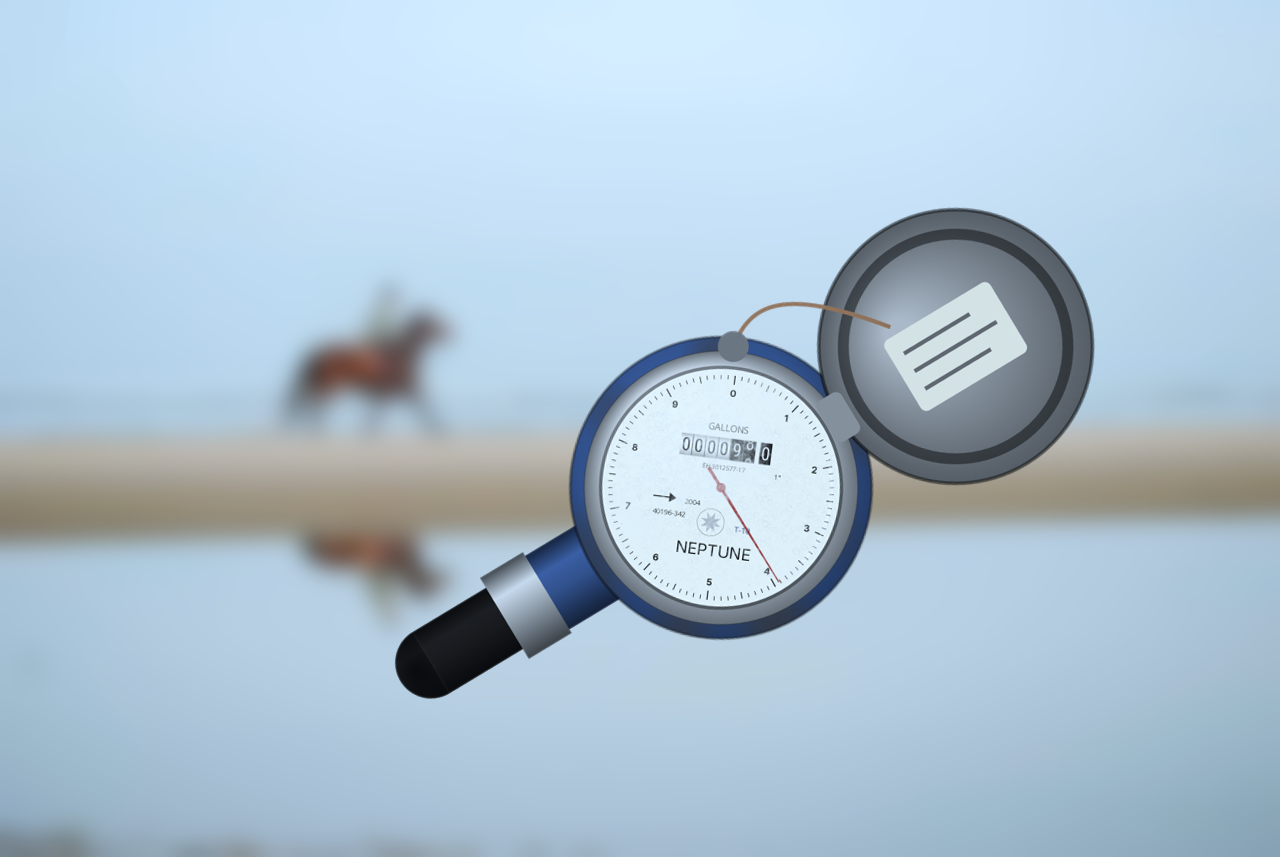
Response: 983.9gal
